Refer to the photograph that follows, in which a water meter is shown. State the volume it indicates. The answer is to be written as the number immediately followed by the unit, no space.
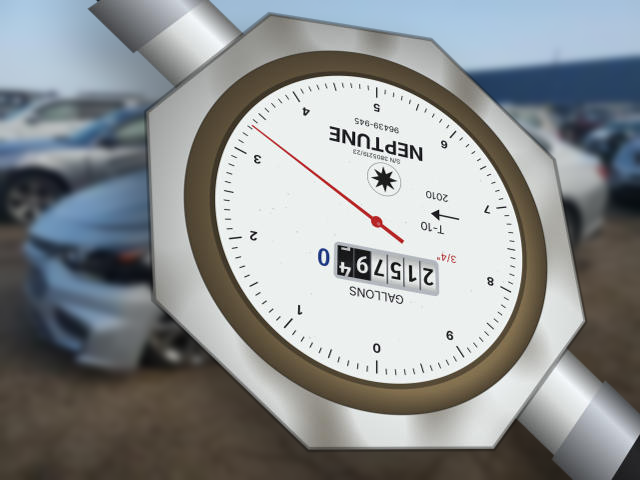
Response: 2157943.3gal
